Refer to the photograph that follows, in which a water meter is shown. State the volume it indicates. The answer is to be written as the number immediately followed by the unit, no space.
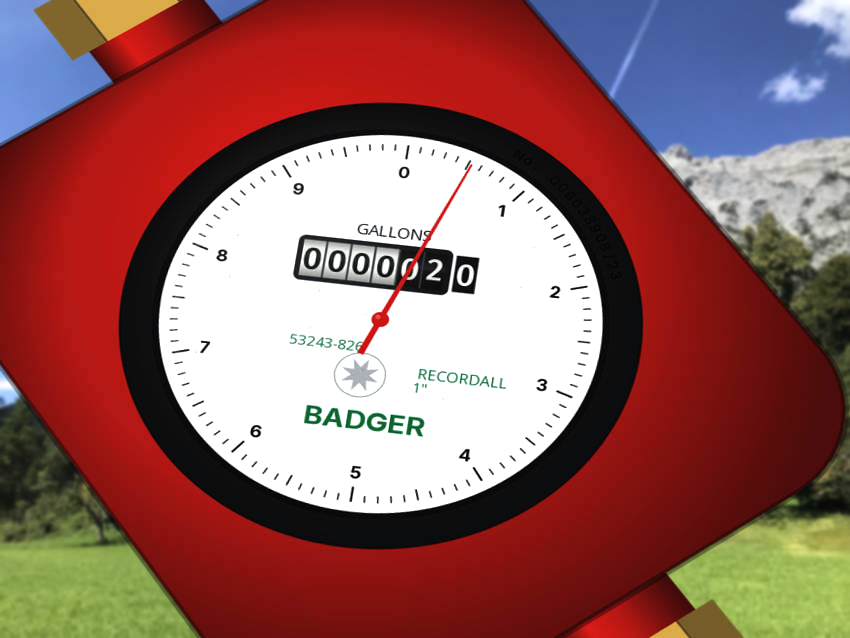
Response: 20.5gal
